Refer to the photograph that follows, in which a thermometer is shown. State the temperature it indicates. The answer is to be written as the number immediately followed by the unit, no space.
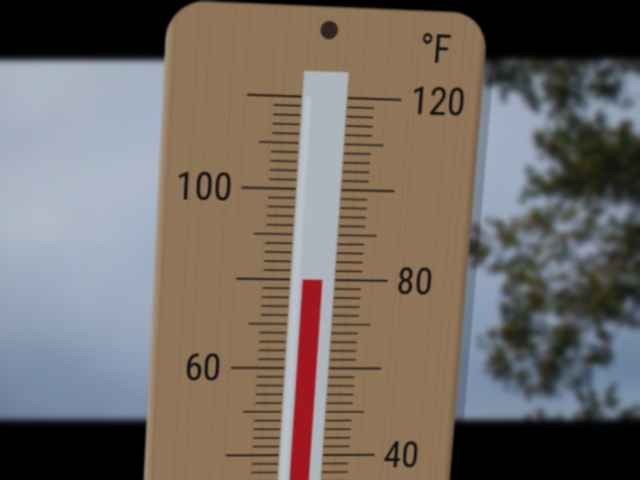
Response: 80°F
